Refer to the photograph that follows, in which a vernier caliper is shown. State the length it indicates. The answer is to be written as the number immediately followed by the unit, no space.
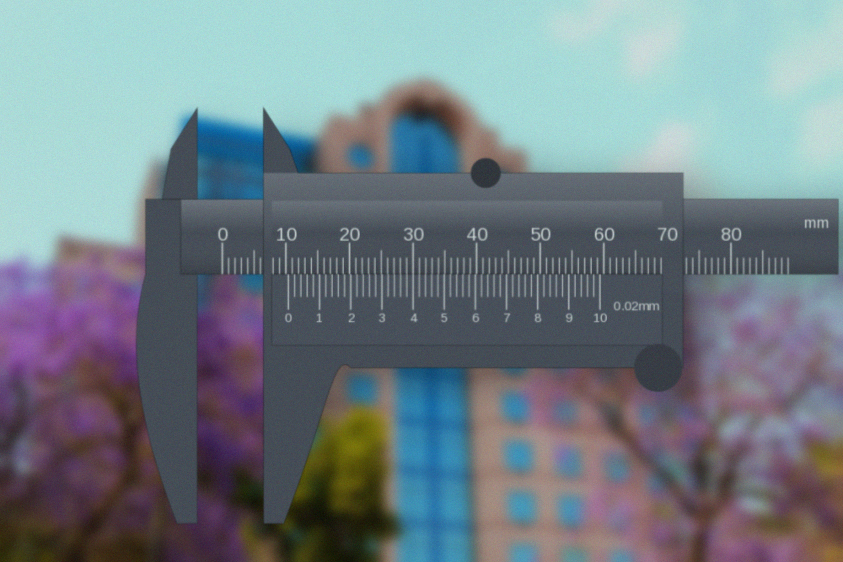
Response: 10.4mm
